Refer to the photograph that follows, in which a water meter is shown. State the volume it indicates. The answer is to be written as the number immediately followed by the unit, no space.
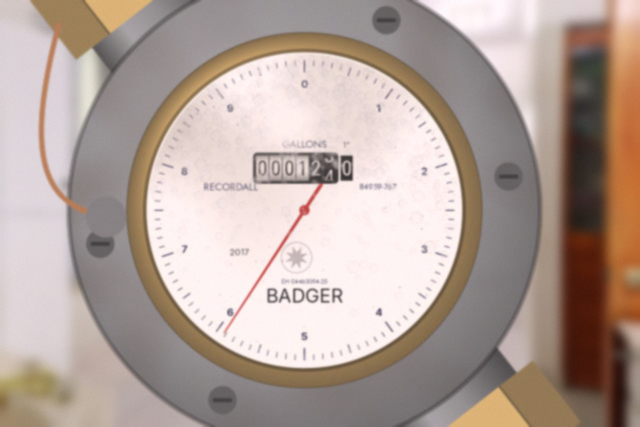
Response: 1235.9gal
